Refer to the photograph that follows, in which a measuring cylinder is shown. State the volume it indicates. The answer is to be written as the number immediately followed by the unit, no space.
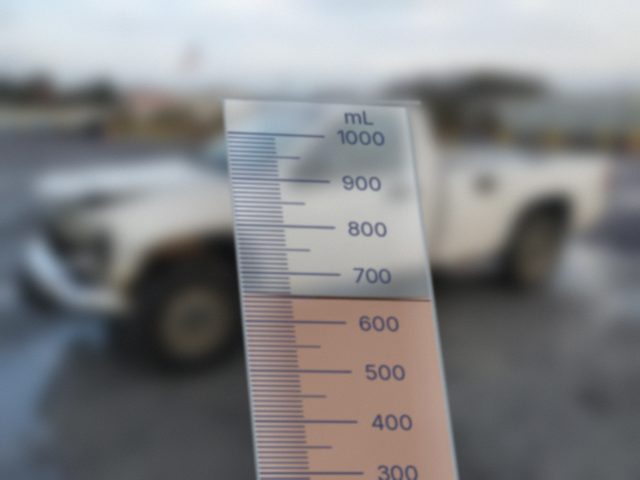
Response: 650mL
